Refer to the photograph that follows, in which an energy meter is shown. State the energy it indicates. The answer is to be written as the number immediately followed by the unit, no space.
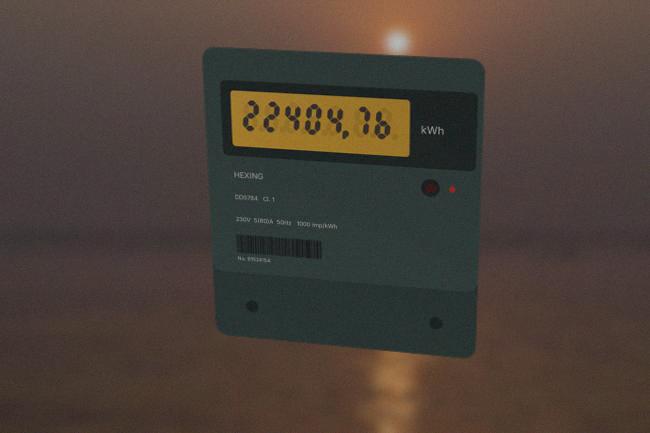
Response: 22404.76kWh
